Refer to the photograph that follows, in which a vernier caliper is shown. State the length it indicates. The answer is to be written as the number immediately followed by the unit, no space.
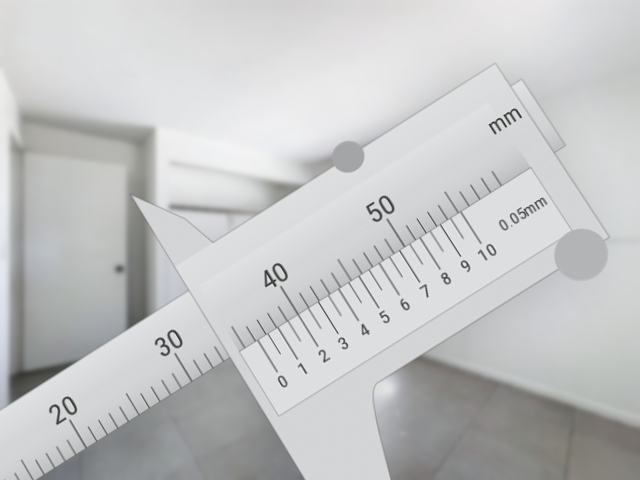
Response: 36.2mm
